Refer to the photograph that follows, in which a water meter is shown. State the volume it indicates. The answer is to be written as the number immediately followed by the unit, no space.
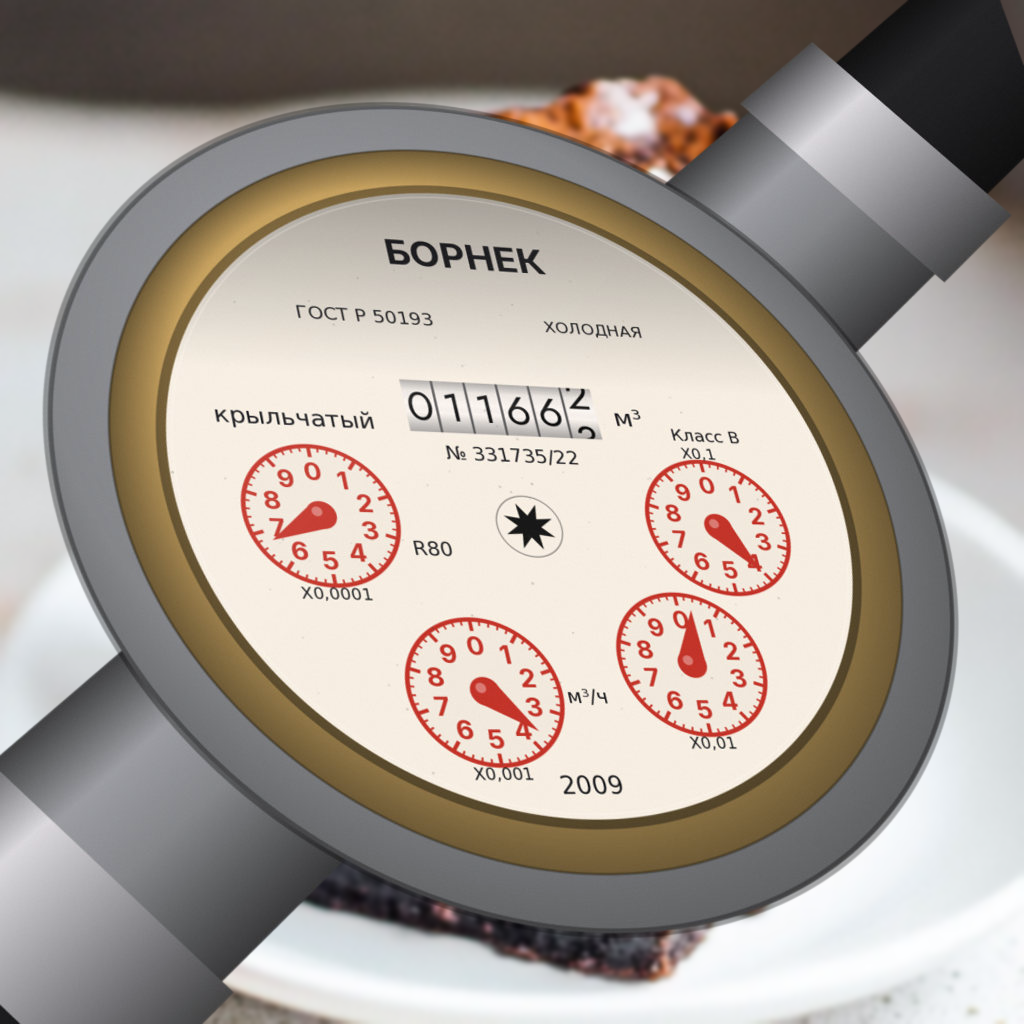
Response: 11662.4036m³
